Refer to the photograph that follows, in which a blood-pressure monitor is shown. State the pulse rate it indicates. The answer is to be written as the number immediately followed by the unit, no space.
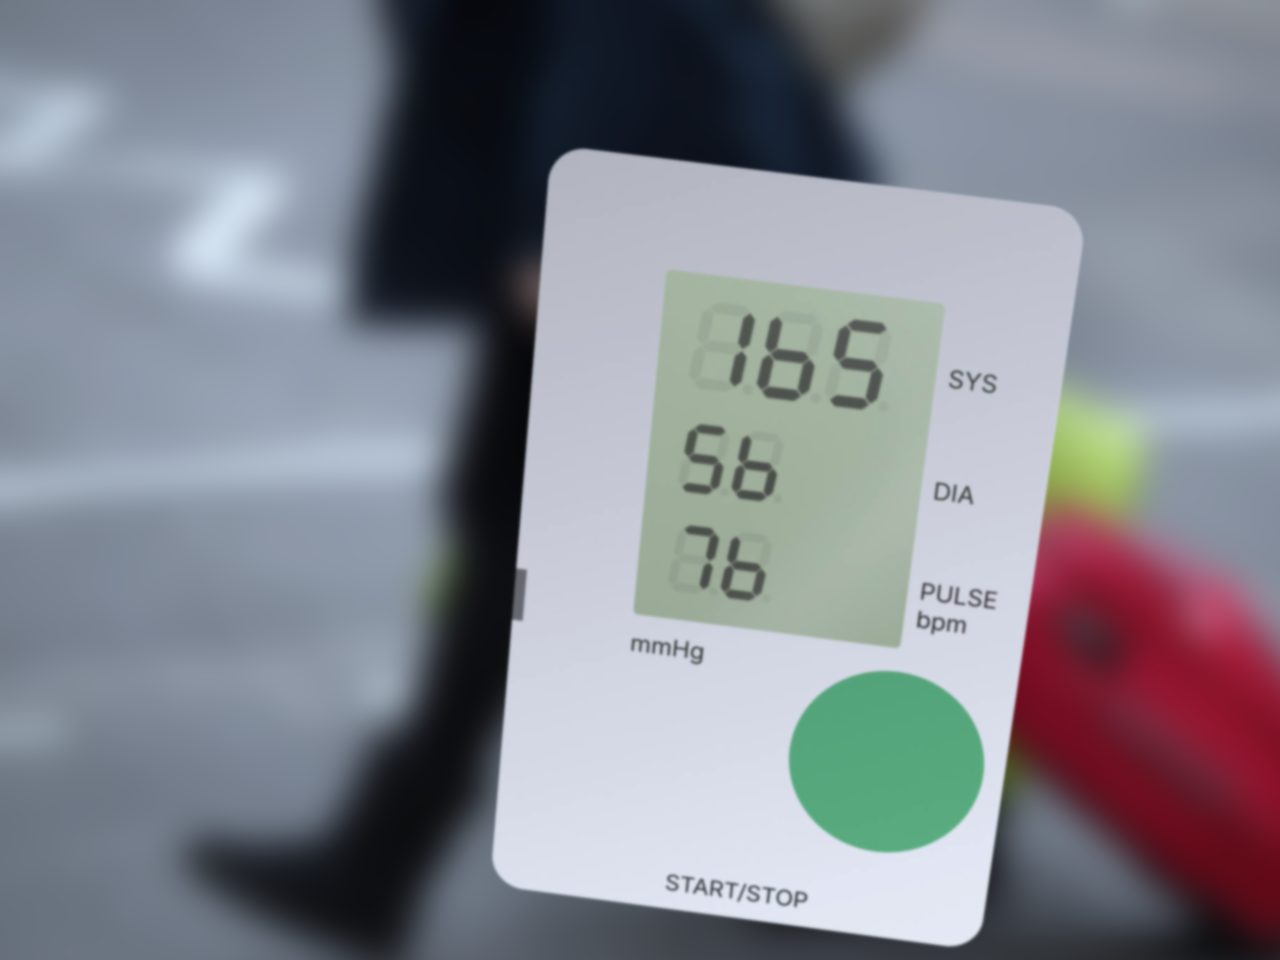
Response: 76bpm
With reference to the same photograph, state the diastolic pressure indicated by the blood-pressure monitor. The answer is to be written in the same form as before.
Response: 56mmHg
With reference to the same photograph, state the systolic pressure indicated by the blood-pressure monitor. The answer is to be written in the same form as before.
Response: 165mmHg
